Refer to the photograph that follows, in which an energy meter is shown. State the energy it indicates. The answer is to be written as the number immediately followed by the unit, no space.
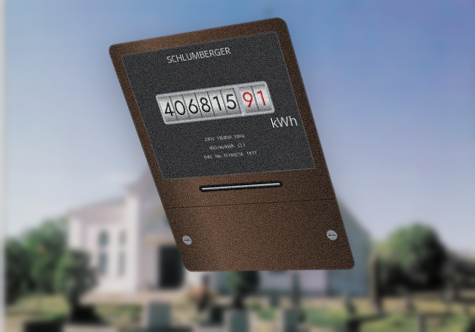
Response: 406815.91kWh
